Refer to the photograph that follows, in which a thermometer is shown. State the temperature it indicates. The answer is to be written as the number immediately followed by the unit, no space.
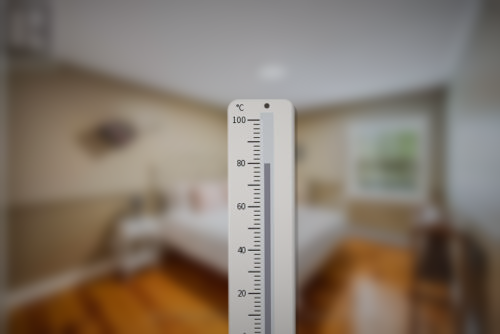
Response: 80°C
